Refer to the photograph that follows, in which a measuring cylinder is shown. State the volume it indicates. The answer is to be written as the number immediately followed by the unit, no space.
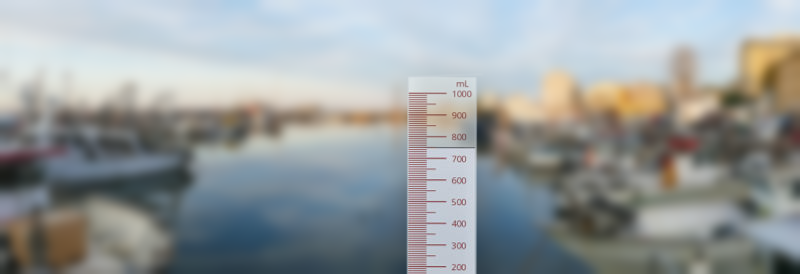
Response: 750mL
